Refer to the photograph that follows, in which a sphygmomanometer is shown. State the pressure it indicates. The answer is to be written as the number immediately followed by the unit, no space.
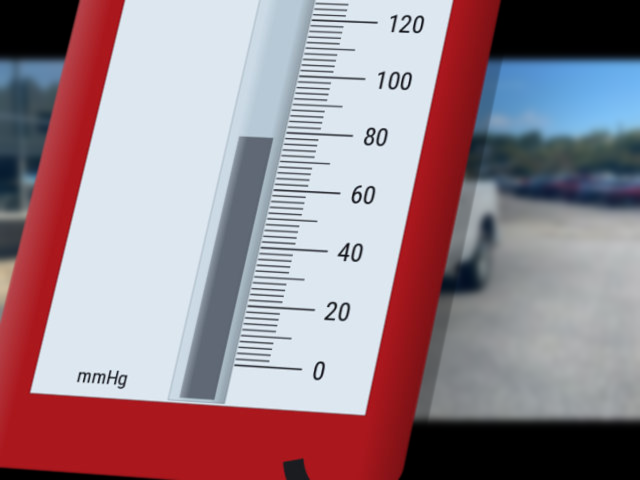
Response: 78mmHg
